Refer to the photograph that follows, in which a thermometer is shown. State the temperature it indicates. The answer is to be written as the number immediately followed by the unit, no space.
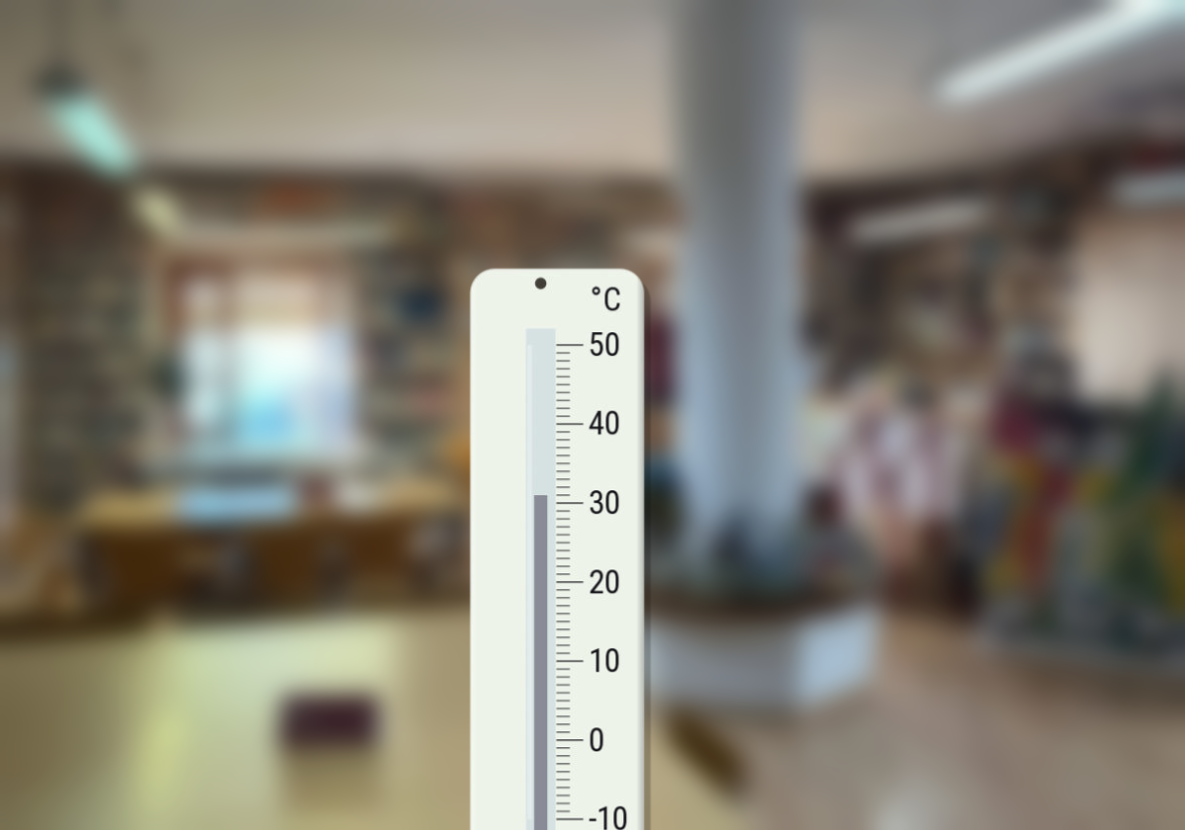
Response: 31°C
